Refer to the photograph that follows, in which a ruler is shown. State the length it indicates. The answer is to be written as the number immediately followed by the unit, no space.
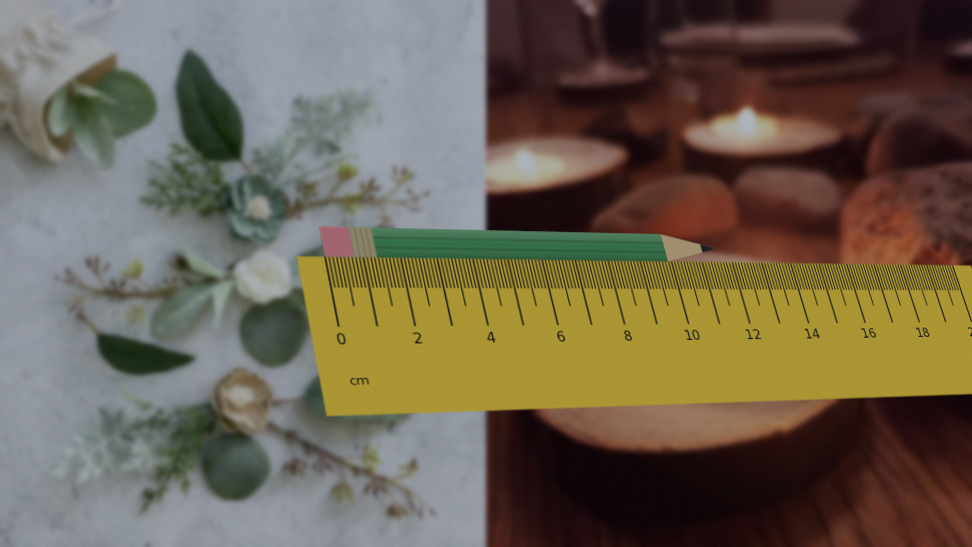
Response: 11.5cm
